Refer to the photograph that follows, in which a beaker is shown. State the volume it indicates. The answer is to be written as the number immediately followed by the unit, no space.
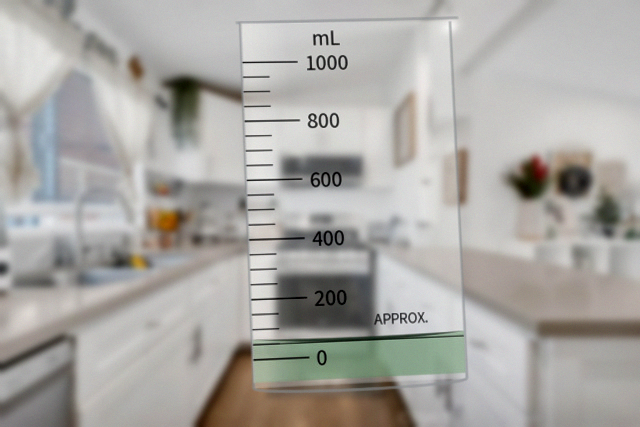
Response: 50mL
